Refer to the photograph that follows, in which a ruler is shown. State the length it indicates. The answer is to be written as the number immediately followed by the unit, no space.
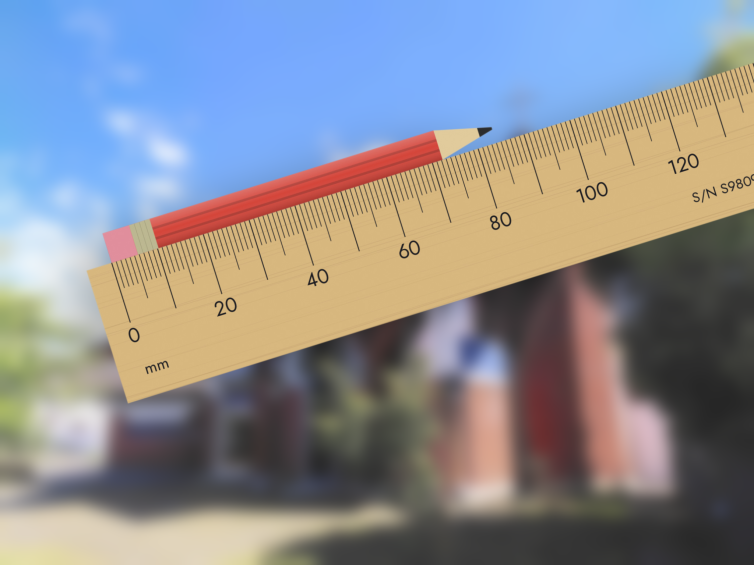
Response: 84mm
